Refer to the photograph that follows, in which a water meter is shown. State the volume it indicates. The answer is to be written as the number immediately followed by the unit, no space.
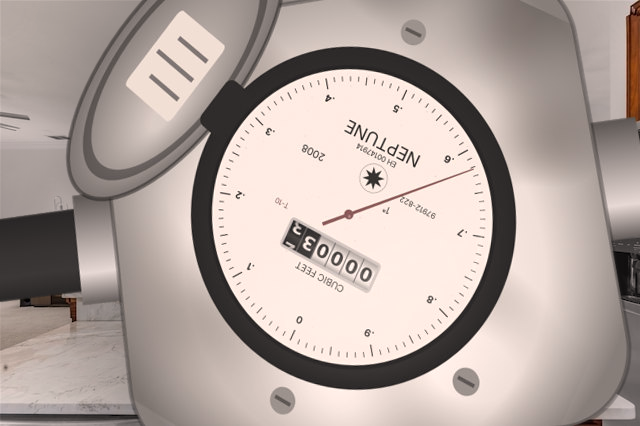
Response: 32.62ft³
